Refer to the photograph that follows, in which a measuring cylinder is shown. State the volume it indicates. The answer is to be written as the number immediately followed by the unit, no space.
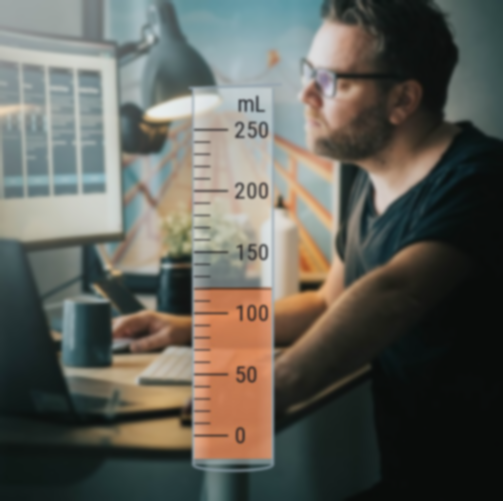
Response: 120mL
